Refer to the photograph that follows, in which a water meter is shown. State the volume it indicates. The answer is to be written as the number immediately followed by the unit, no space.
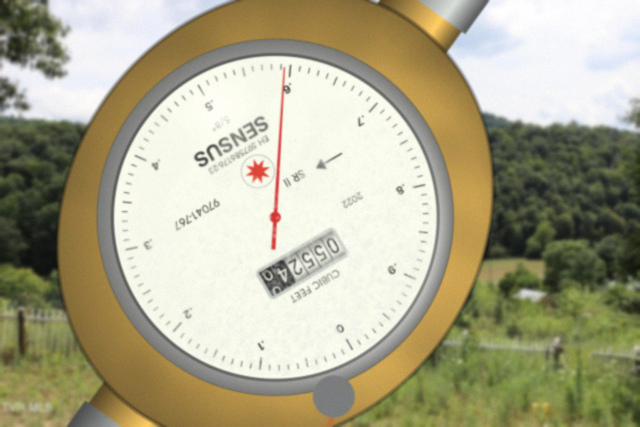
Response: 55248.59ft³
